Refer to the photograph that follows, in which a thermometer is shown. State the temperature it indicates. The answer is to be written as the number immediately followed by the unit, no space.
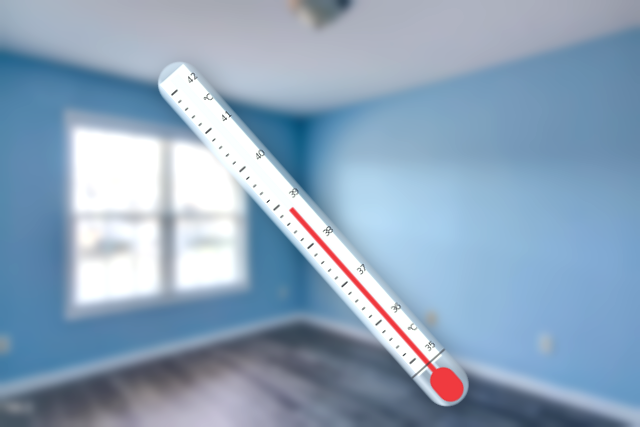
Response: 38.8°C
